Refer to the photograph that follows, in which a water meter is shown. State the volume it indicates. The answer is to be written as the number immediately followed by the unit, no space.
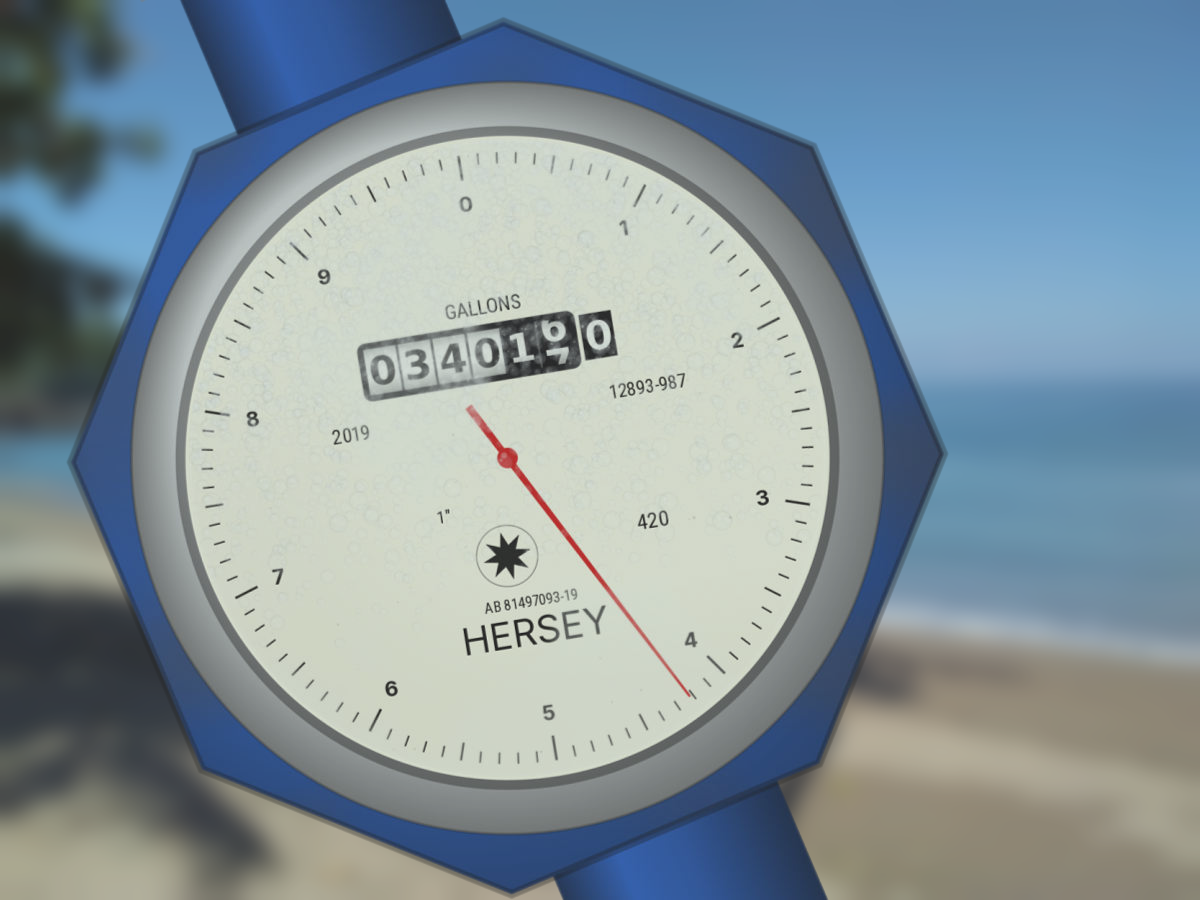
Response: 340164.2gal
